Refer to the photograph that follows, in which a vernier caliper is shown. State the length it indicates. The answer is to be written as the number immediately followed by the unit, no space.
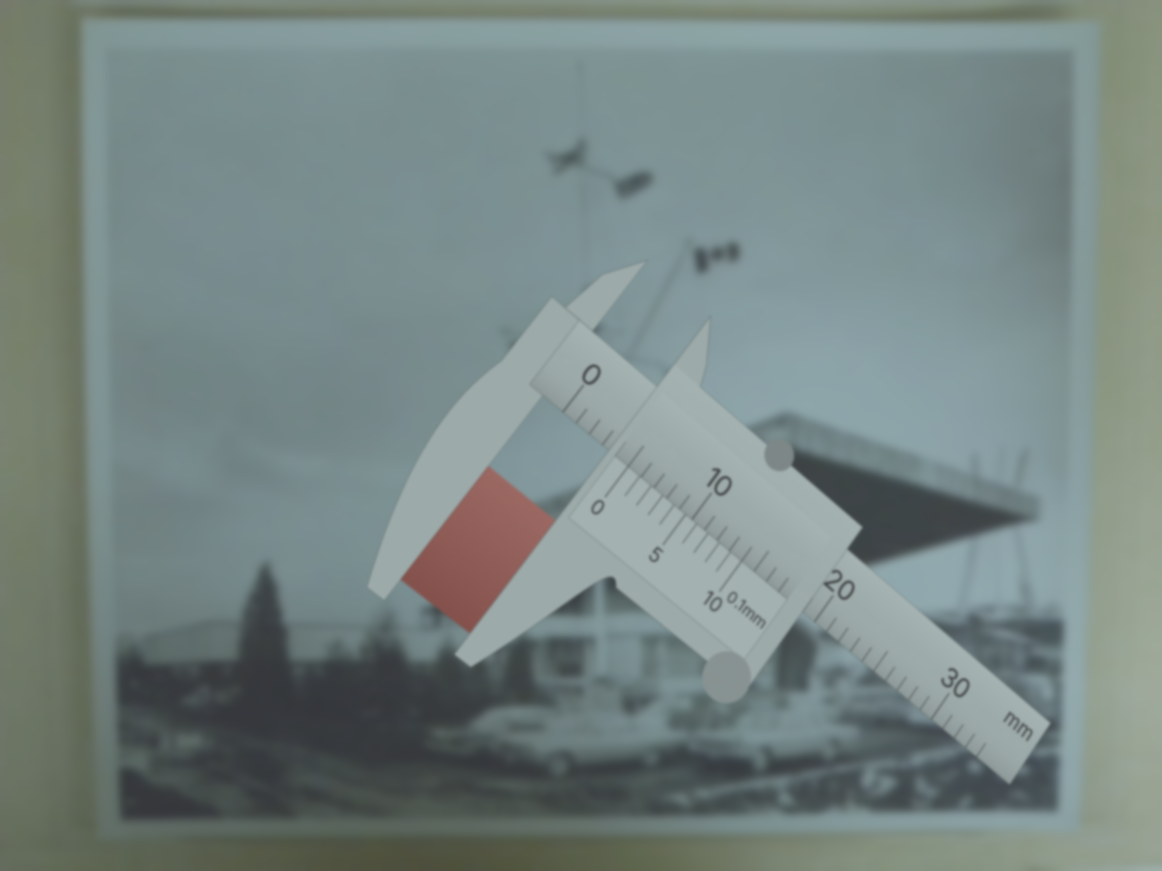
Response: 5.0mm
